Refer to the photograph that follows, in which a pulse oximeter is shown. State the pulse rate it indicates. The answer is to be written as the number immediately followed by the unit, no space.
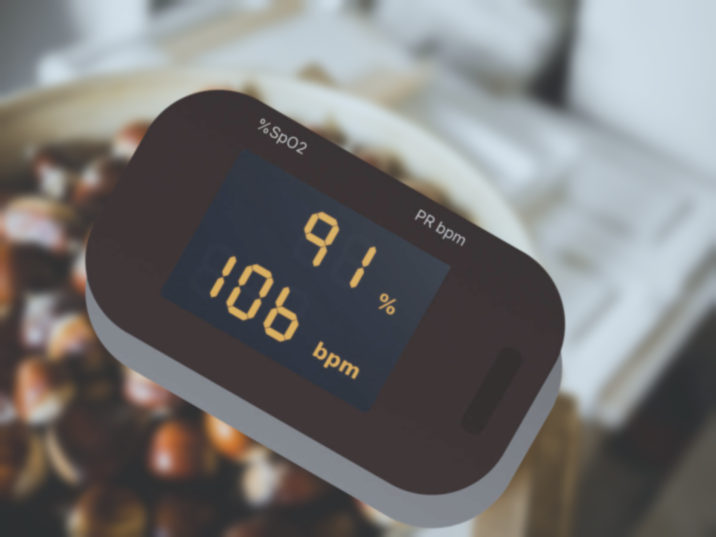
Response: 106bpm
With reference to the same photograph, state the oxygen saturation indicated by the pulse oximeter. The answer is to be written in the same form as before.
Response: 91%
